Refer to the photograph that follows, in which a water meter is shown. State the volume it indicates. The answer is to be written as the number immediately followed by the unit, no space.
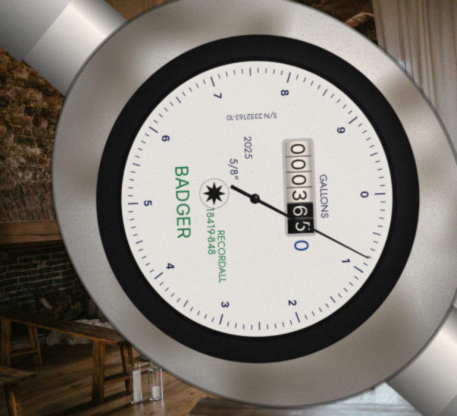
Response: 3650.8gal
